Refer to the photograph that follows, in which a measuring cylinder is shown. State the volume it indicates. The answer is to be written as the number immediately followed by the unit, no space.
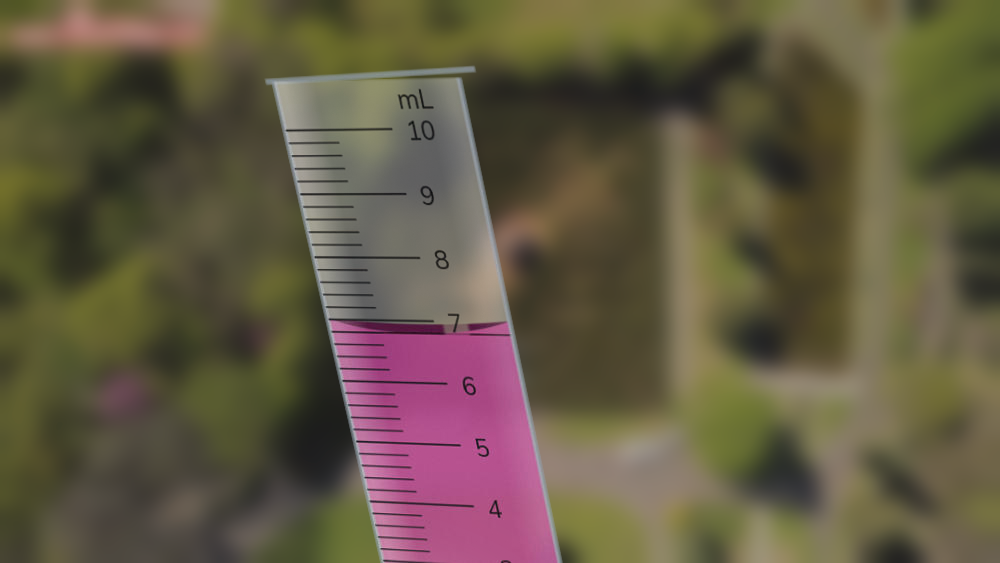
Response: 6.8mL
